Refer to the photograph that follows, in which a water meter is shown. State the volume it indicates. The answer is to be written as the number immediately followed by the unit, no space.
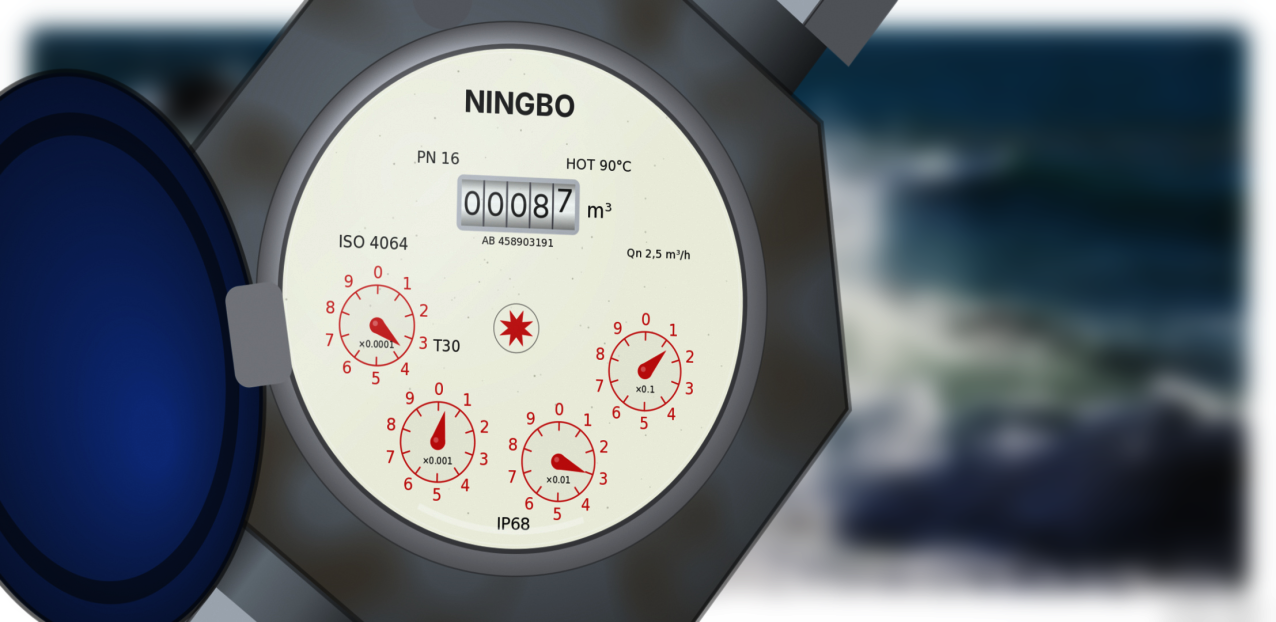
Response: 87.1303m³
